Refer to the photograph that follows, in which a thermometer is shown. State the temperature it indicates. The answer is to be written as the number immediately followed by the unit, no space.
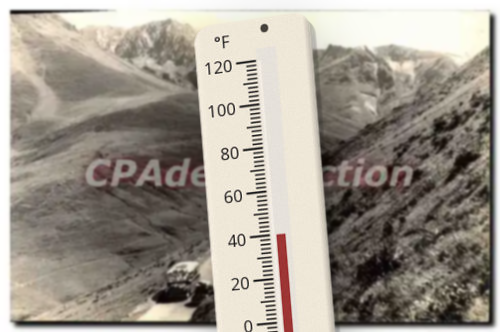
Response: 40°F
